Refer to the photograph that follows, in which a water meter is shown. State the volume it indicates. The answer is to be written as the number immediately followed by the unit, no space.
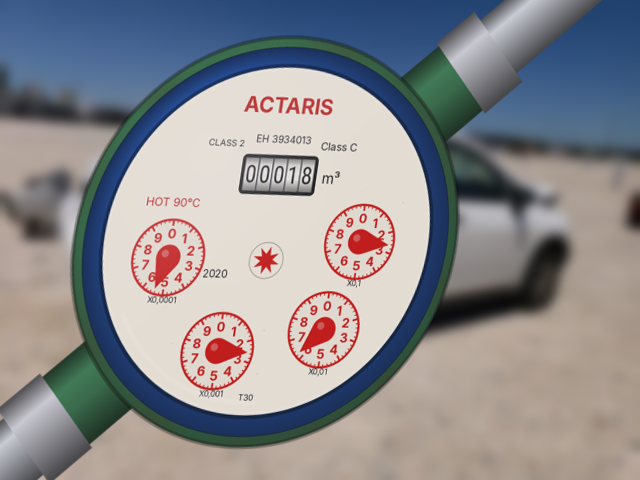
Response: 18.2625m³
